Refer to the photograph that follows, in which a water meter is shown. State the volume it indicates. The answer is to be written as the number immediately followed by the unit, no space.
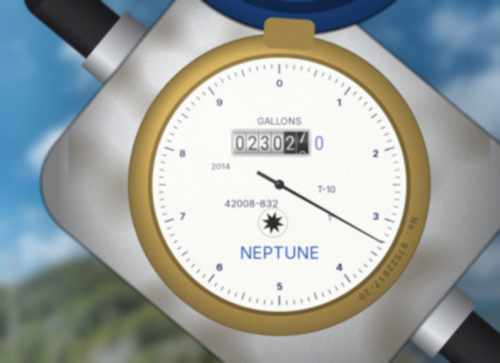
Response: 230273.3gal
